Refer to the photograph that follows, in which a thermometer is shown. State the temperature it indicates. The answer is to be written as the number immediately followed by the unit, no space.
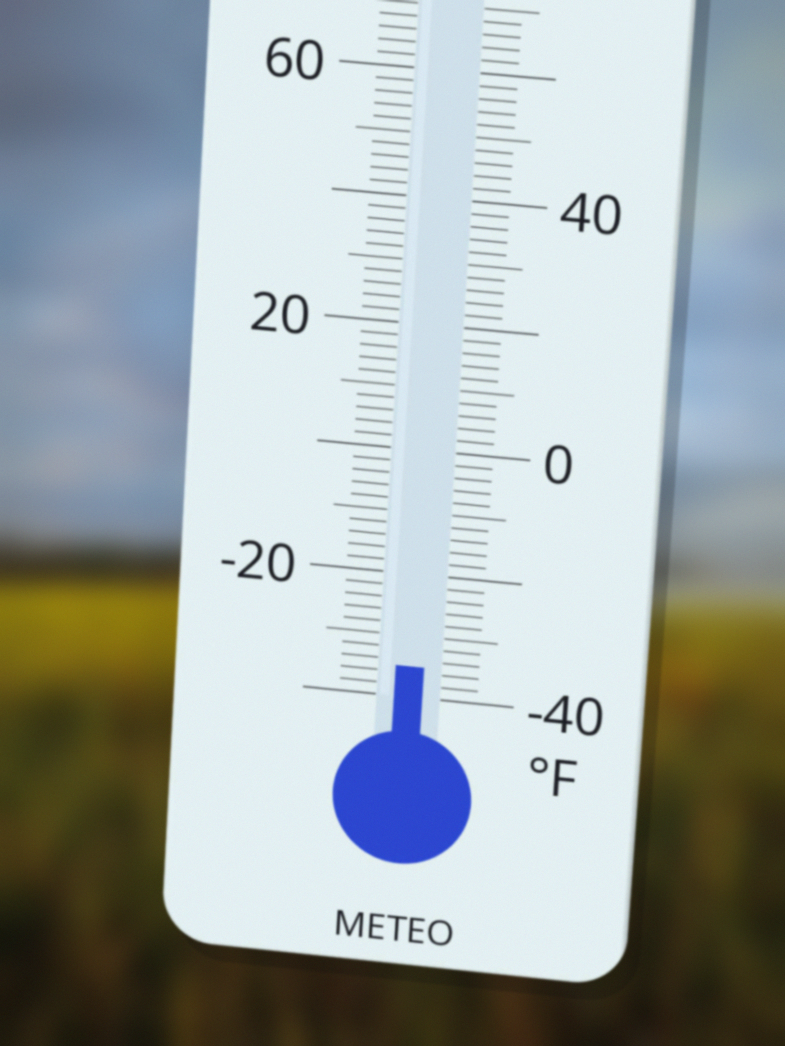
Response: -35°F
